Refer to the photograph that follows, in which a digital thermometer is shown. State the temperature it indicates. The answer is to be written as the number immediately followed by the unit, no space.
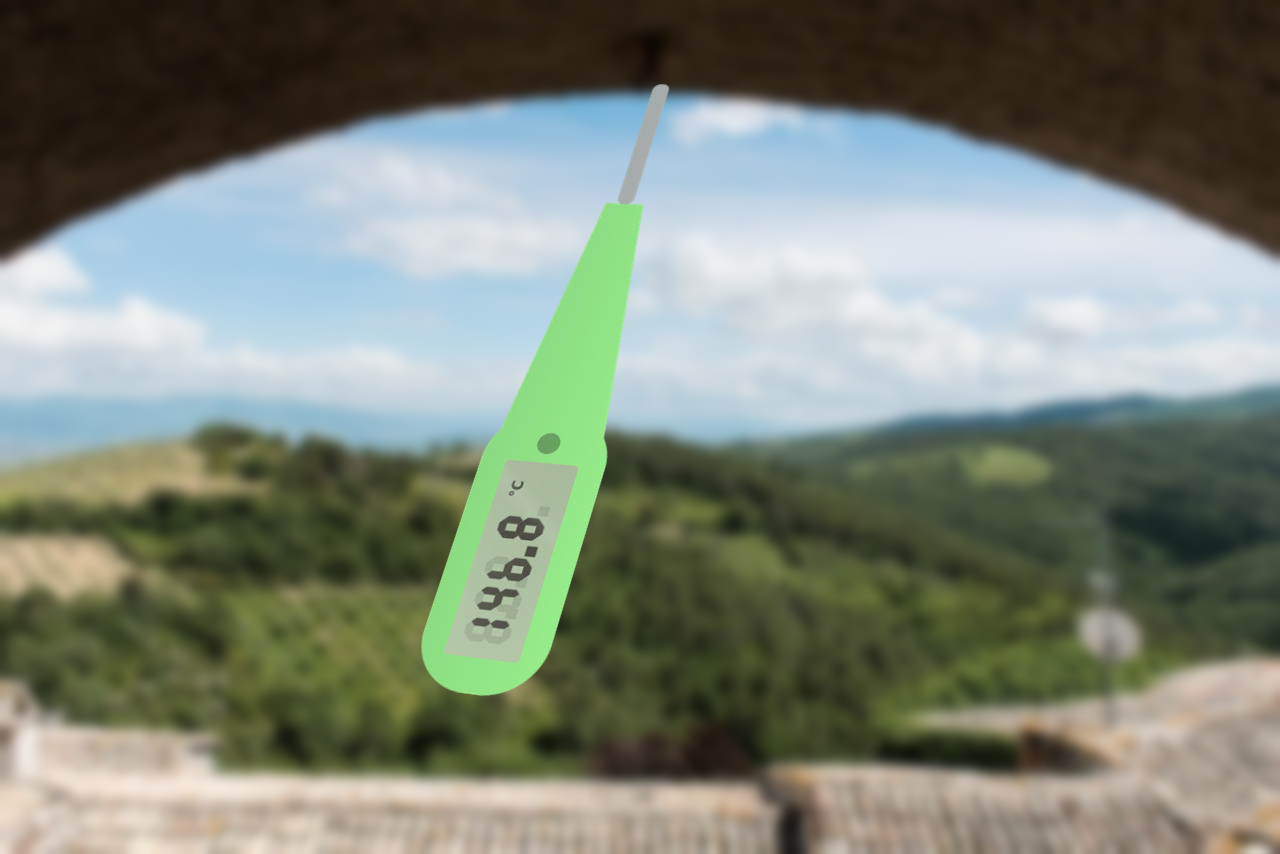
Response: 146.8°C
